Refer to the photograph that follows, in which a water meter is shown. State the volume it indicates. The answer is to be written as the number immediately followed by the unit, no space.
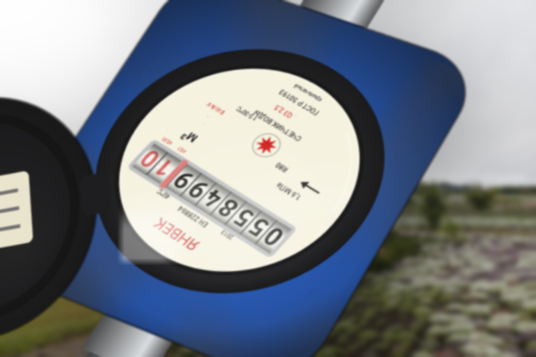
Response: 558499.10m³
